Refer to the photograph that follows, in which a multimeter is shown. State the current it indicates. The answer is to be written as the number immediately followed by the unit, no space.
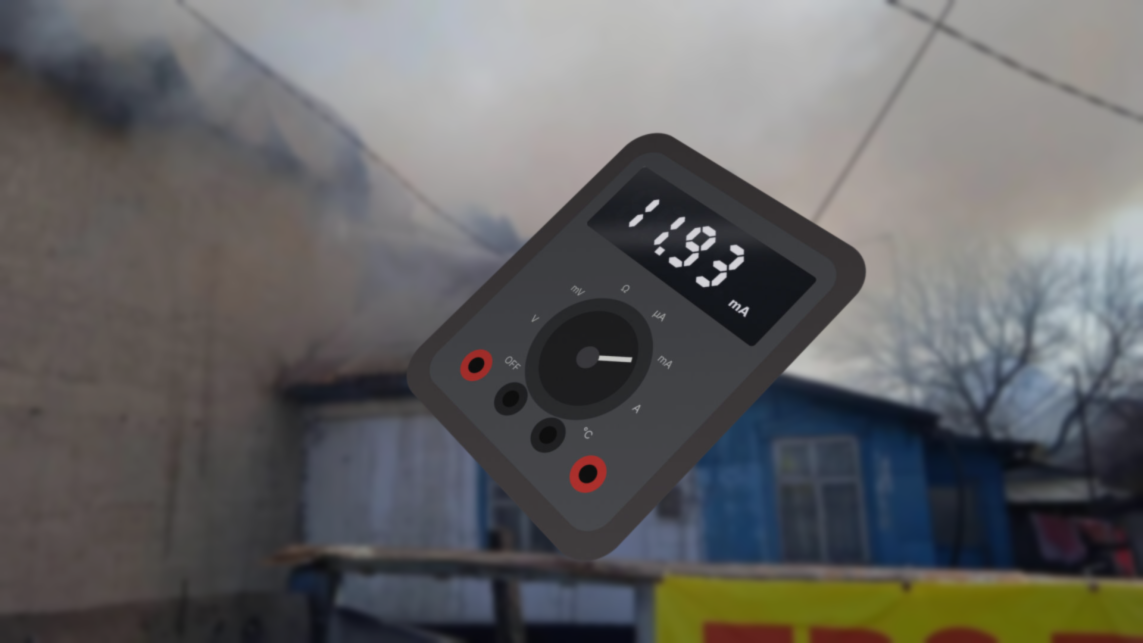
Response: 11.93mA
